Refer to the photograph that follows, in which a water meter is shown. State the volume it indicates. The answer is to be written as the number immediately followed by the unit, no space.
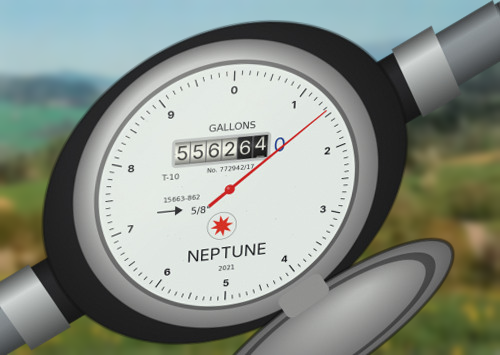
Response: 5562641.4gal
